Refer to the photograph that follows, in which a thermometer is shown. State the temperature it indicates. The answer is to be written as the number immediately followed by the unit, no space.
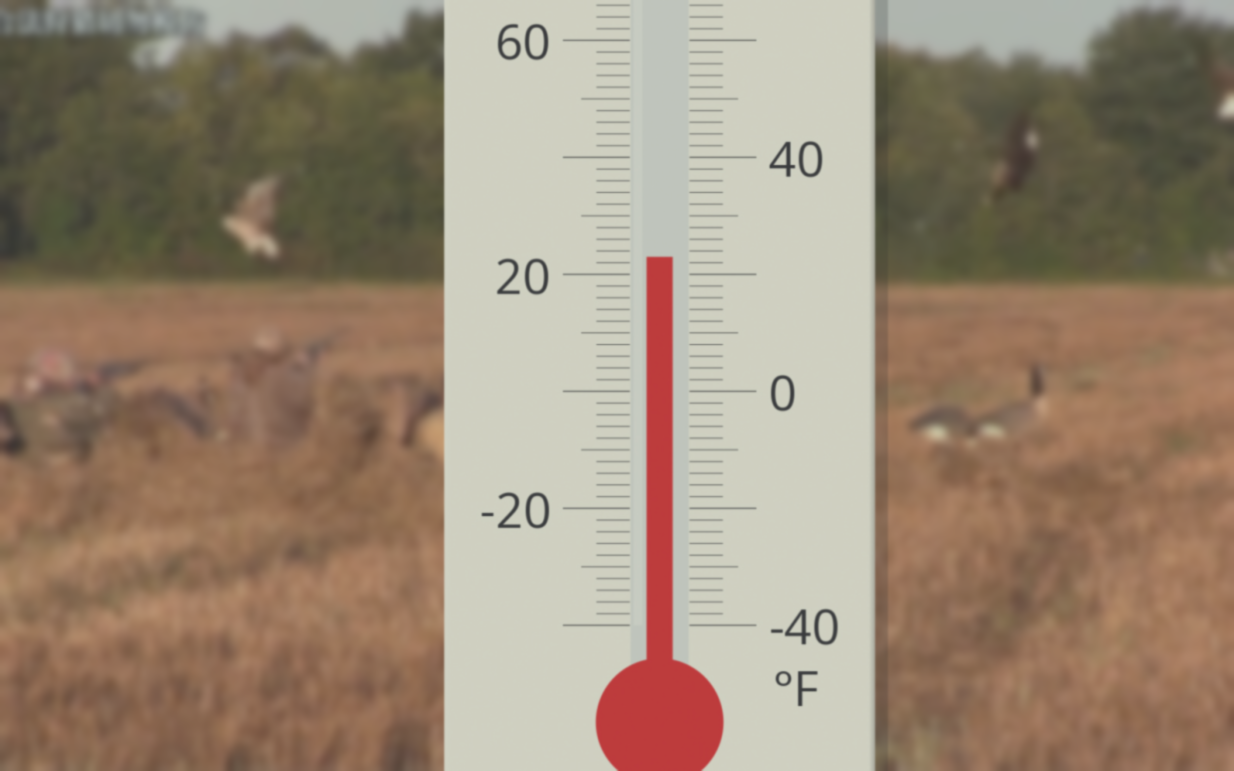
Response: 23°F
